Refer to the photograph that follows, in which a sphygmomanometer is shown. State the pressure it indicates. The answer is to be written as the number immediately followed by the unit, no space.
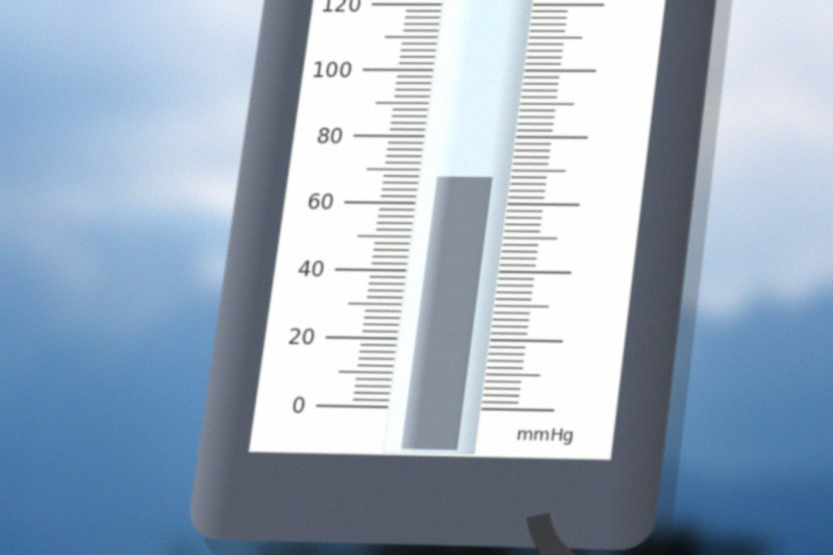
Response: 68mmHg
